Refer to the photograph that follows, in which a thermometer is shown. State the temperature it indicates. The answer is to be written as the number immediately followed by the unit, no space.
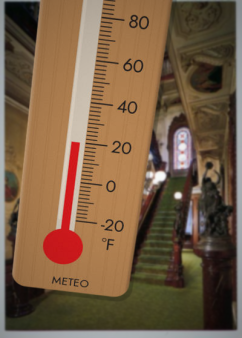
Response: 20°F
